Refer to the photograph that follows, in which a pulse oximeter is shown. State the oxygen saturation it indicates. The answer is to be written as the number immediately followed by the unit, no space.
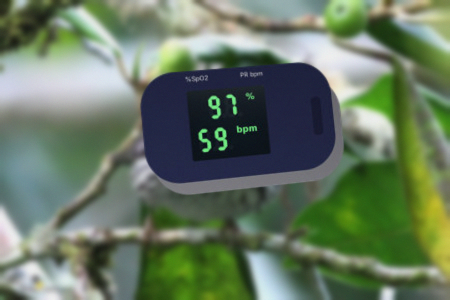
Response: 97%
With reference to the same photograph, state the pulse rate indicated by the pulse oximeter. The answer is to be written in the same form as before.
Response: 59bpm
